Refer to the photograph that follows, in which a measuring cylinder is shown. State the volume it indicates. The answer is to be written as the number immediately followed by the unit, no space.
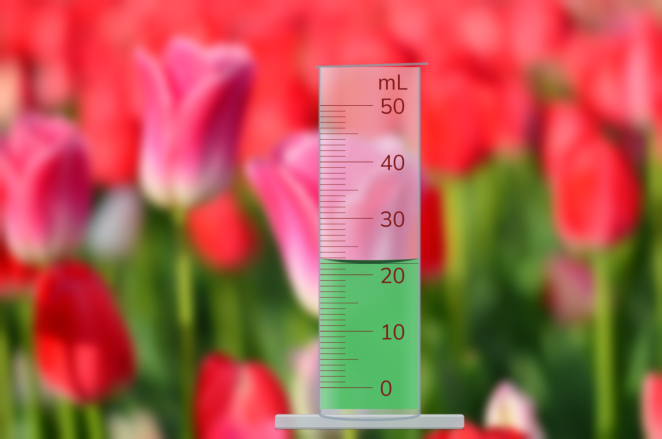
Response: 22mL
